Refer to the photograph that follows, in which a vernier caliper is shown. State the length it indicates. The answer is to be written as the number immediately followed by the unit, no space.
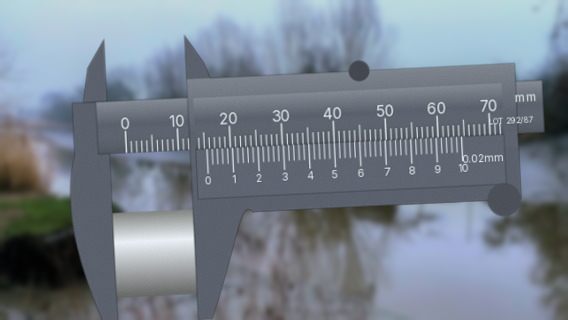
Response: 15.5mm
